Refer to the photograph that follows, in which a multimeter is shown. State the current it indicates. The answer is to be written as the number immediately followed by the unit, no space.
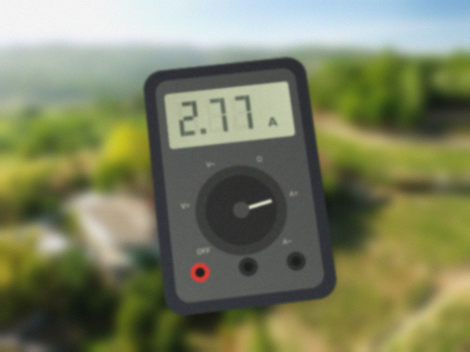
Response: 2.77A
